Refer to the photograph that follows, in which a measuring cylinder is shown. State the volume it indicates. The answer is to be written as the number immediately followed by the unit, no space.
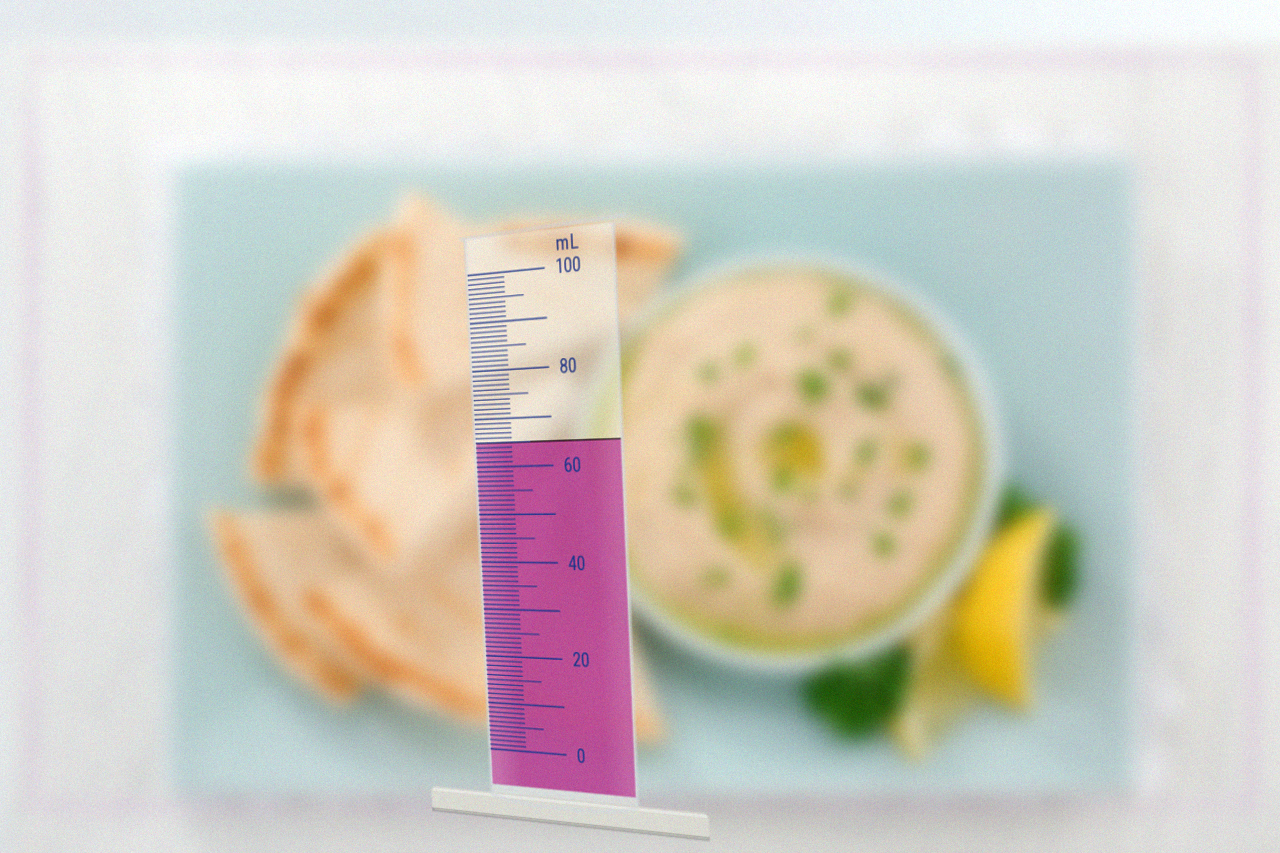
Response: 65mL
